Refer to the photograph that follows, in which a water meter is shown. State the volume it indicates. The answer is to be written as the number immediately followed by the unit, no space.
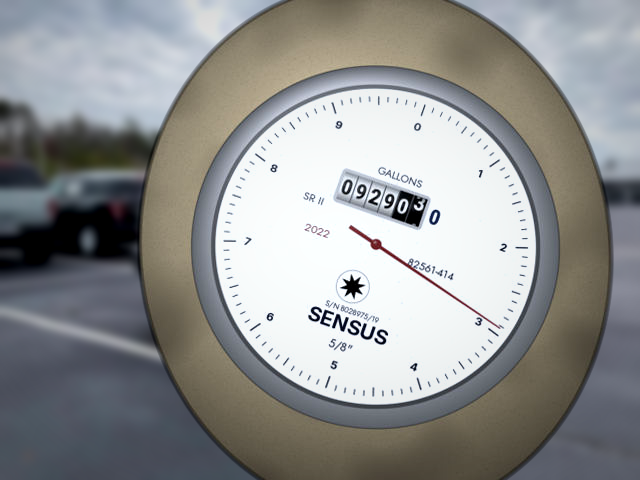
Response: 929032.9gal
